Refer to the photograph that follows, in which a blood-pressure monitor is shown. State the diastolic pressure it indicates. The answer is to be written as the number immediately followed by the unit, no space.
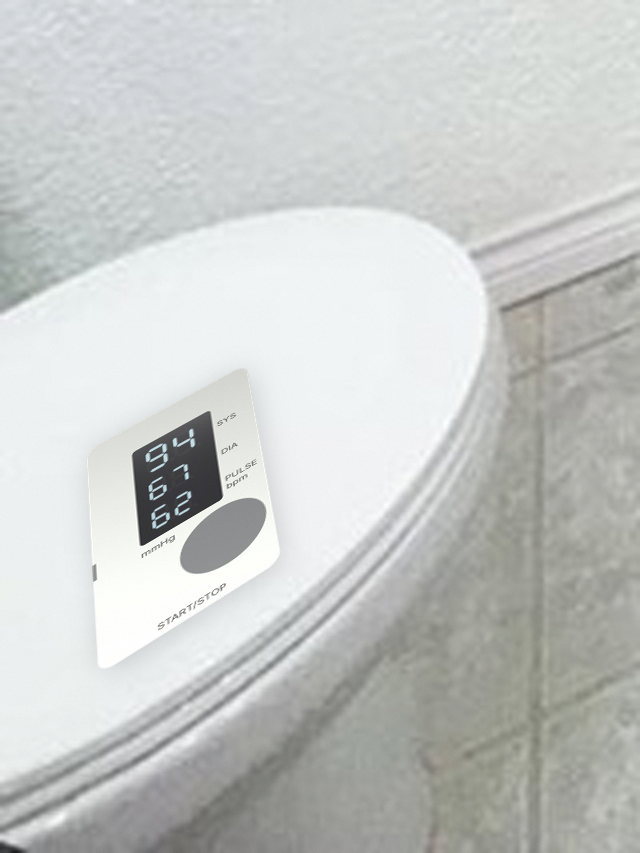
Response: 67mmHg
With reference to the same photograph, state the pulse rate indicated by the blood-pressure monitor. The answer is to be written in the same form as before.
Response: 62bpm
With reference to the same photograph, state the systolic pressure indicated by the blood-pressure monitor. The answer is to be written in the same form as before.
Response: 94mmHg
